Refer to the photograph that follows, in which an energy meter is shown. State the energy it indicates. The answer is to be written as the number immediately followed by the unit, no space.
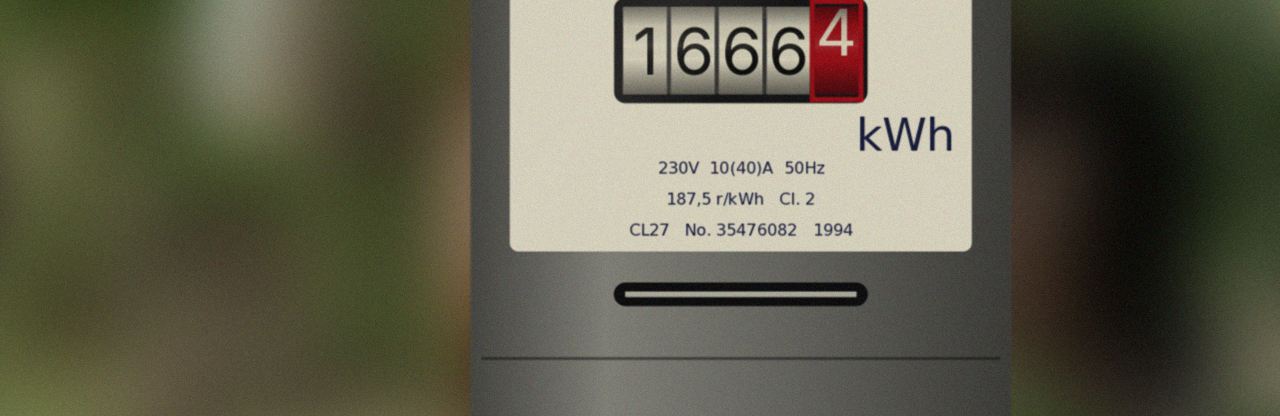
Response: 1666.4kWh
